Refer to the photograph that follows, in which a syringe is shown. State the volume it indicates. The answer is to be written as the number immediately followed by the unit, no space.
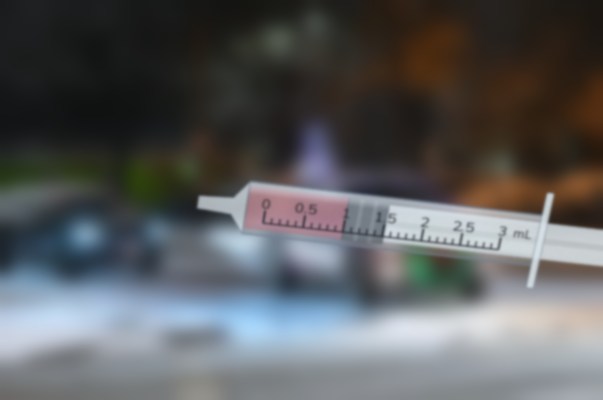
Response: 1mL
